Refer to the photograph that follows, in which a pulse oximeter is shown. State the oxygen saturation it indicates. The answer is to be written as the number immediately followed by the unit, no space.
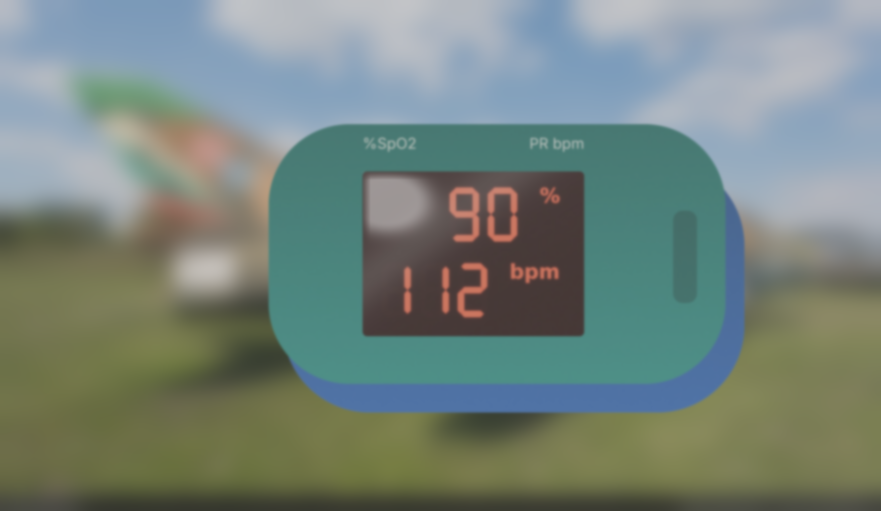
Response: 90%
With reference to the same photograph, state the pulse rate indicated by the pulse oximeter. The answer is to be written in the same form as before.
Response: 112bpm
